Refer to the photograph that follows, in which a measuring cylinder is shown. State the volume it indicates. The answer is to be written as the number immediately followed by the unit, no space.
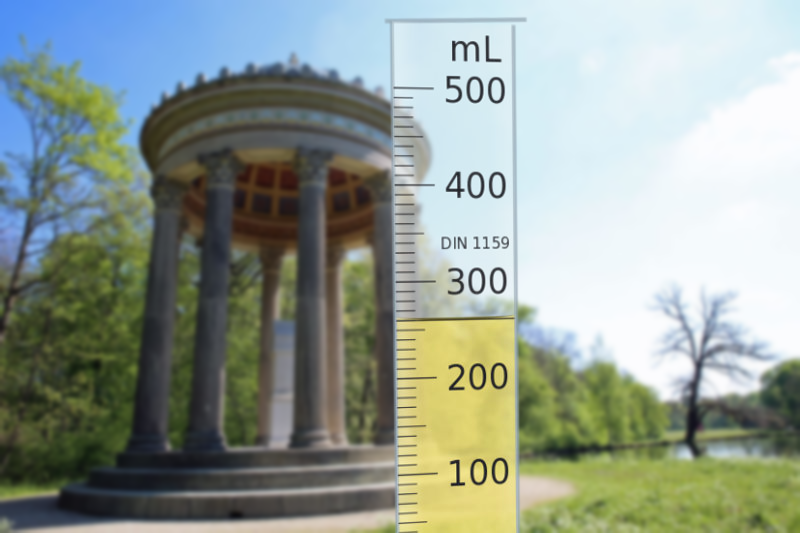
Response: 260mL
